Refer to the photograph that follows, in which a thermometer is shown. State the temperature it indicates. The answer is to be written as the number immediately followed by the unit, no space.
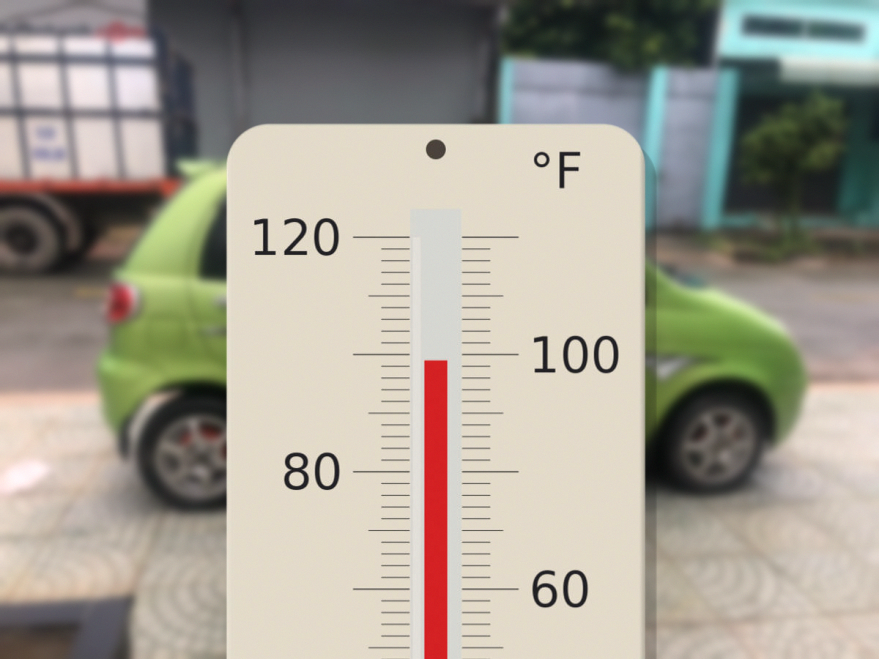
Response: 99°F
